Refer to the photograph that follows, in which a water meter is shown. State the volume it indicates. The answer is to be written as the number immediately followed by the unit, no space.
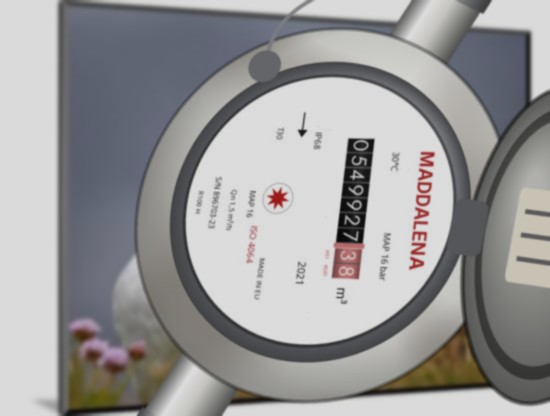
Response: 549927.38m³
